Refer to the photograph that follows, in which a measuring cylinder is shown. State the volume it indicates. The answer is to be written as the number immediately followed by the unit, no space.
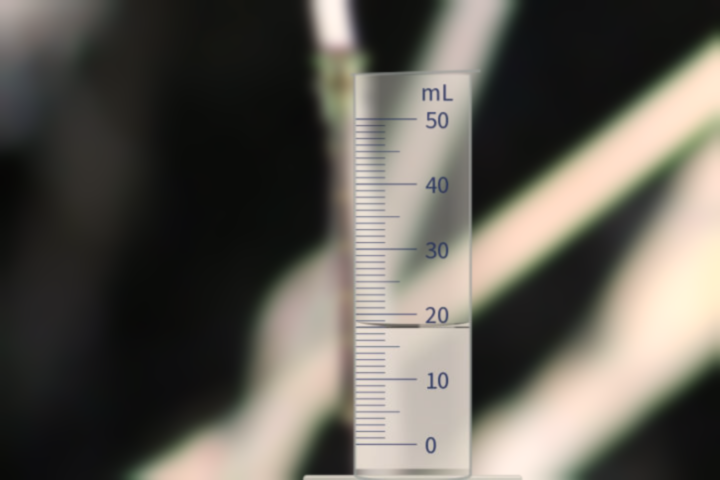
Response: 18mL
